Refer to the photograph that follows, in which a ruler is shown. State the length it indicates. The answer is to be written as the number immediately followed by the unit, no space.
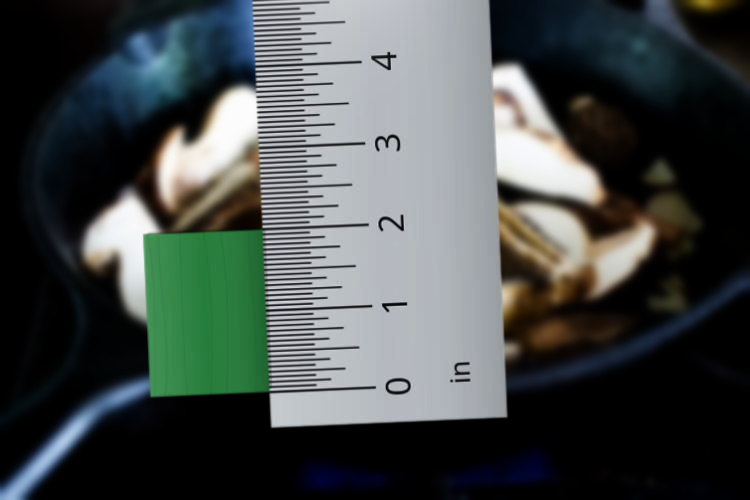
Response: 2in
